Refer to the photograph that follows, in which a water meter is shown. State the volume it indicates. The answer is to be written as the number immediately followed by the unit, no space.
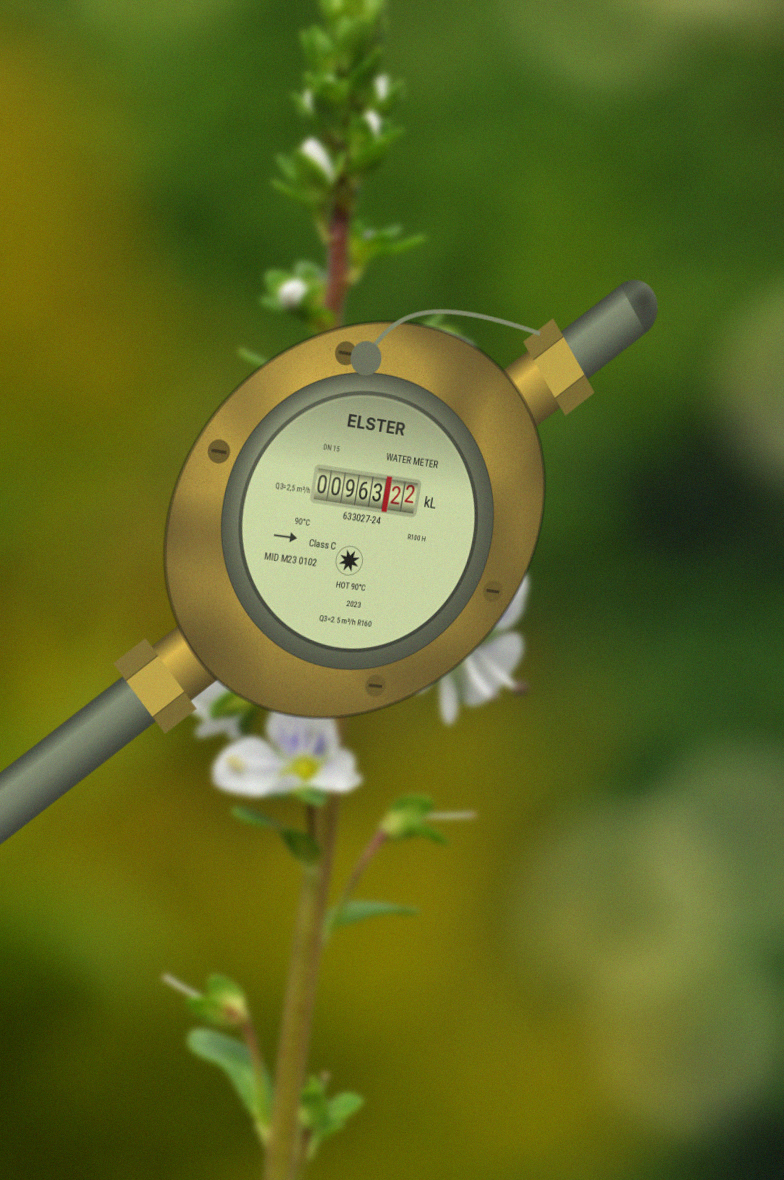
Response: 963.22kL
